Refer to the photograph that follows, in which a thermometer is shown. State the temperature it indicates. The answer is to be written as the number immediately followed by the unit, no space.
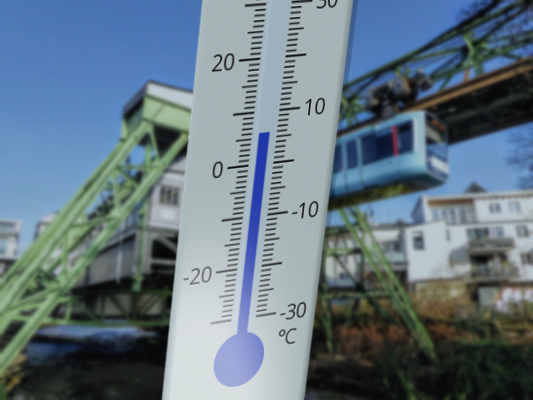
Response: 6°C
